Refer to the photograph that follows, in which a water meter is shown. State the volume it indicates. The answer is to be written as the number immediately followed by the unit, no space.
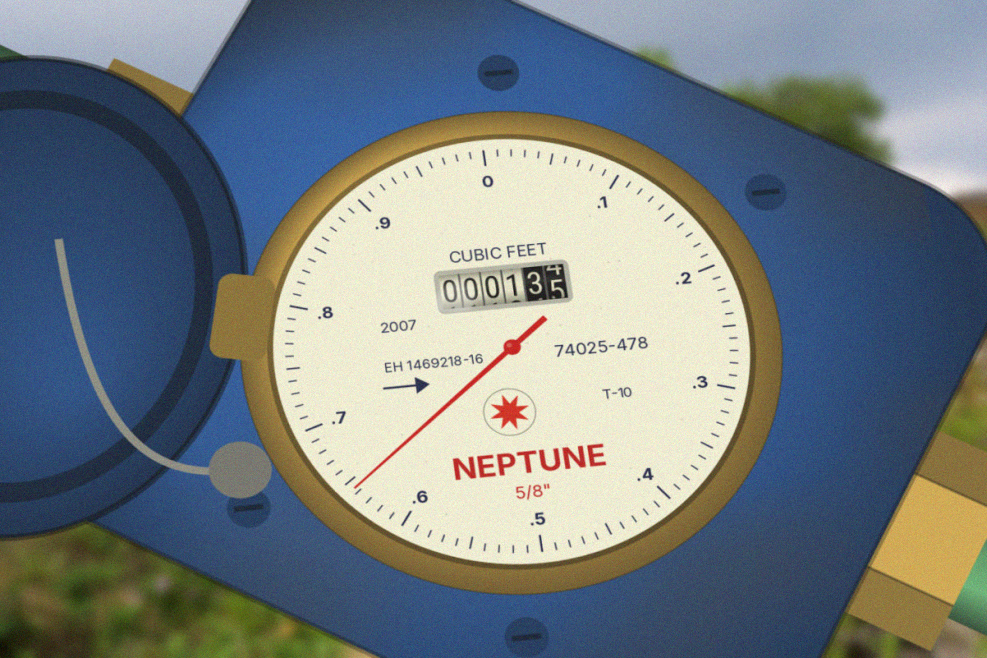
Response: 134.64ft³
